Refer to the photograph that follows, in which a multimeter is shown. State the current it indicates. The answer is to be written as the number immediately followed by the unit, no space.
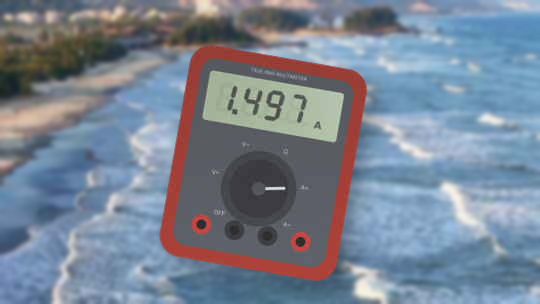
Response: 1.497A
